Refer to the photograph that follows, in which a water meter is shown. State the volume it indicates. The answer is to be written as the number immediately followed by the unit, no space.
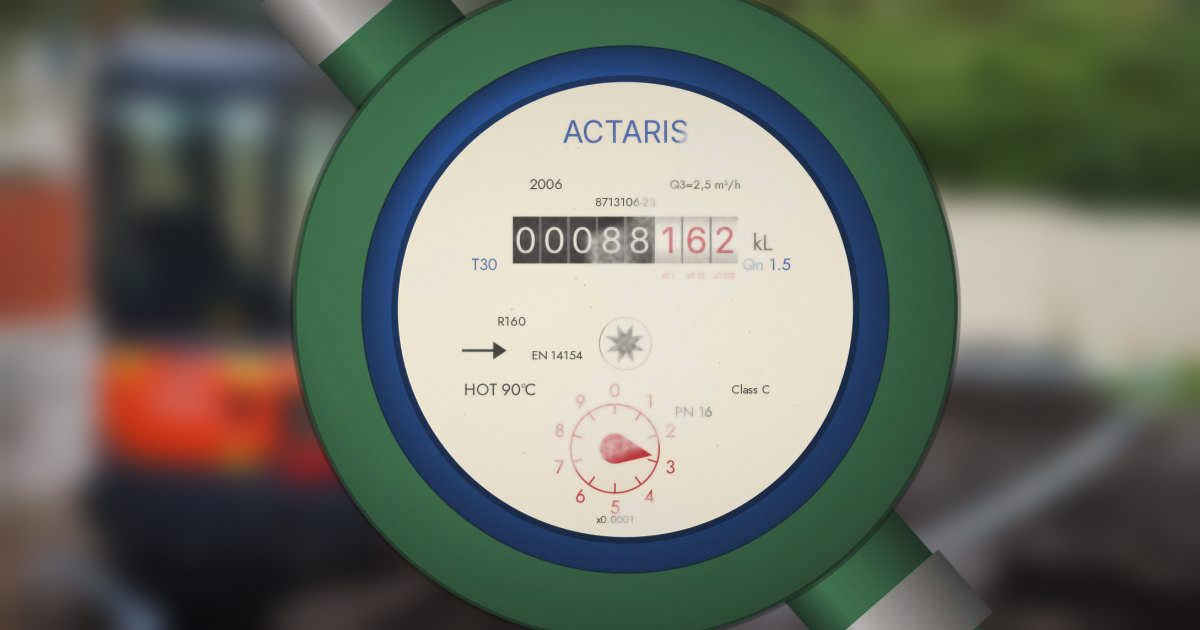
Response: 88.1622kL
